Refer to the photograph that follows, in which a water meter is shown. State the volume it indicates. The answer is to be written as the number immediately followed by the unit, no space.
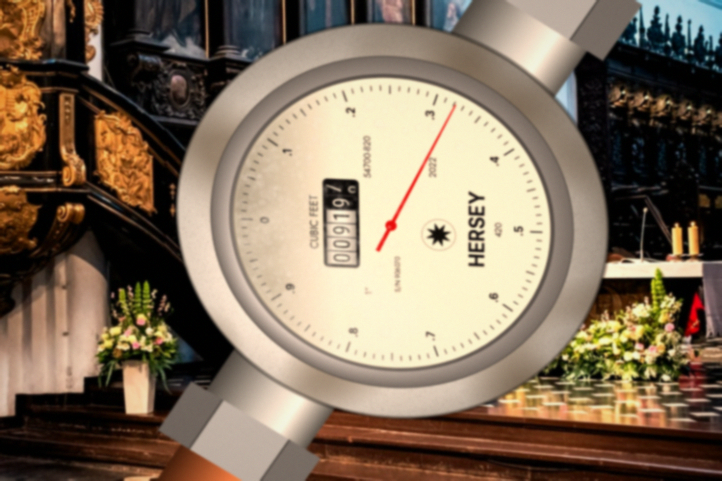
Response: 9197.32ft³
